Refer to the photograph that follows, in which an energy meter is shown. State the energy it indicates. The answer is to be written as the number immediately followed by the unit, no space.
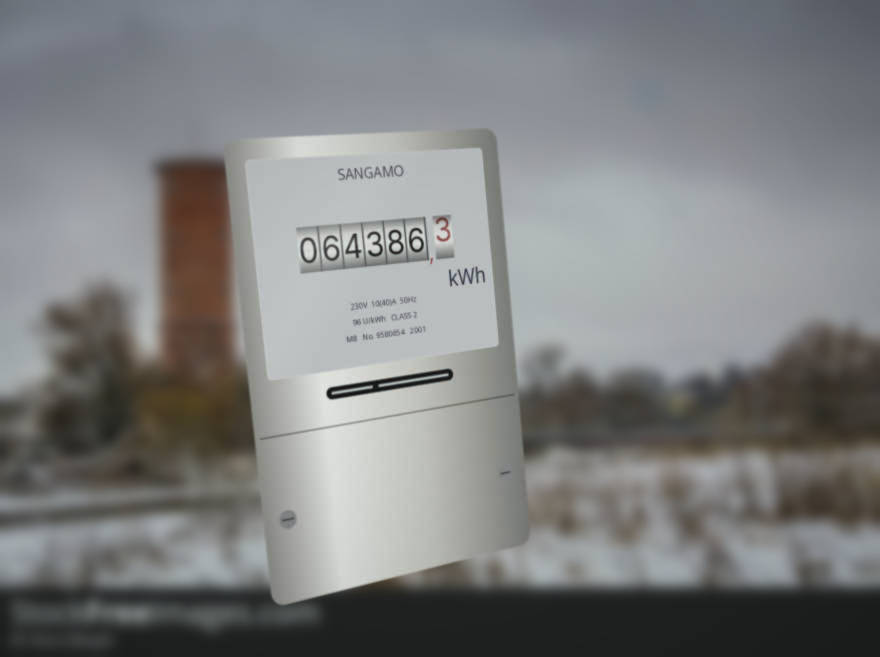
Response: 64386.3kWh
